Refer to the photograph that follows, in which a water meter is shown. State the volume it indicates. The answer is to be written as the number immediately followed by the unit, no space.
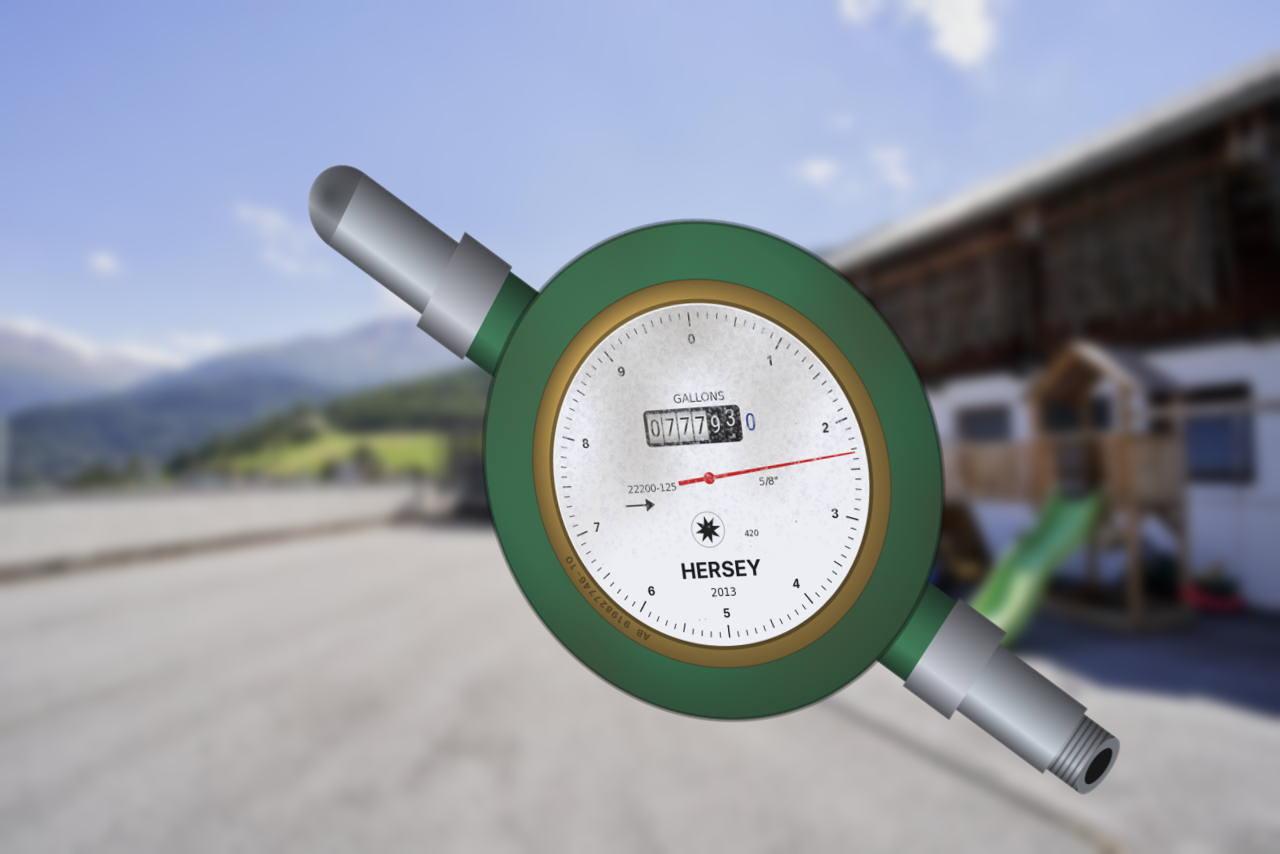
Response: 777932.3gal
